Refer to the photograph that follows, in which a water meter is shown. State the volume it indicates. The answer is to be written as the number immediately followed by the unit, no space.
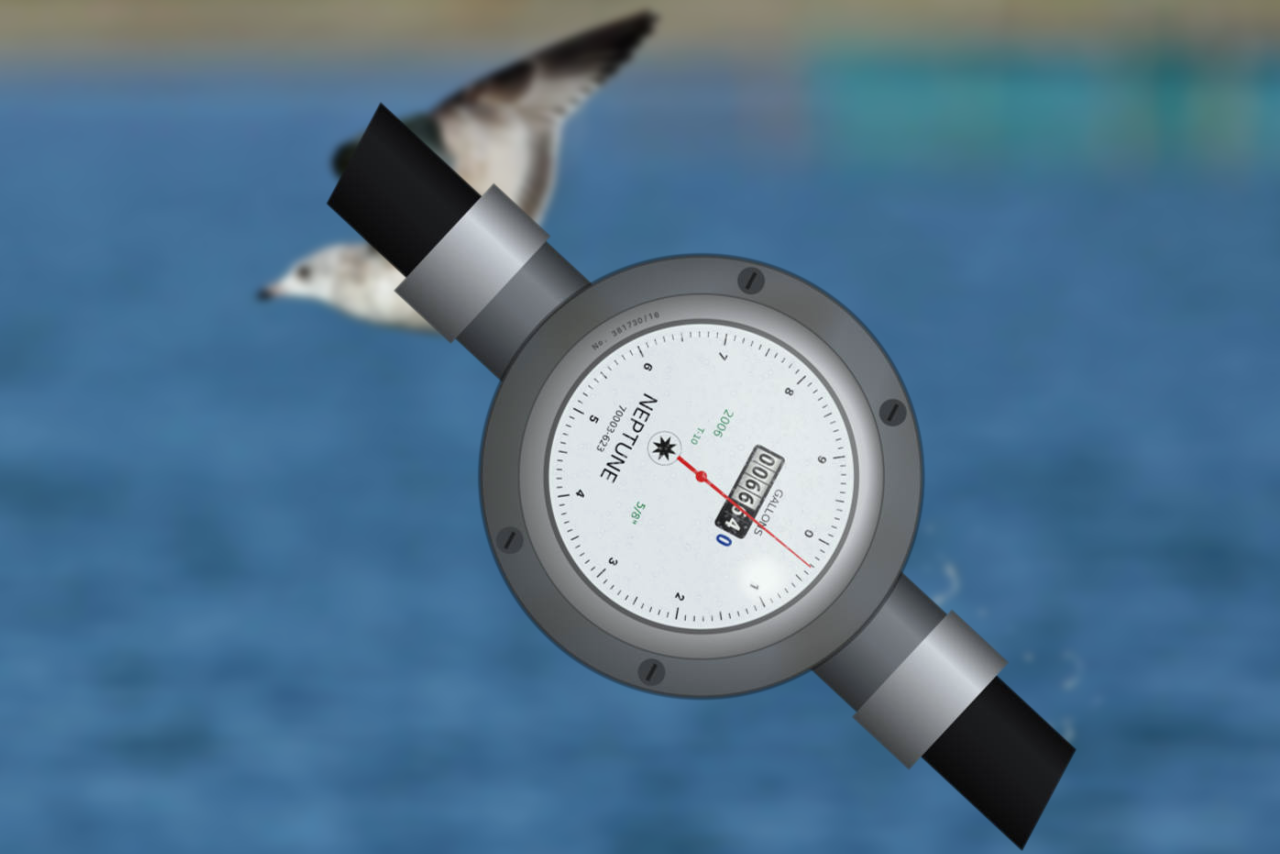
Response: 66640.3gal
